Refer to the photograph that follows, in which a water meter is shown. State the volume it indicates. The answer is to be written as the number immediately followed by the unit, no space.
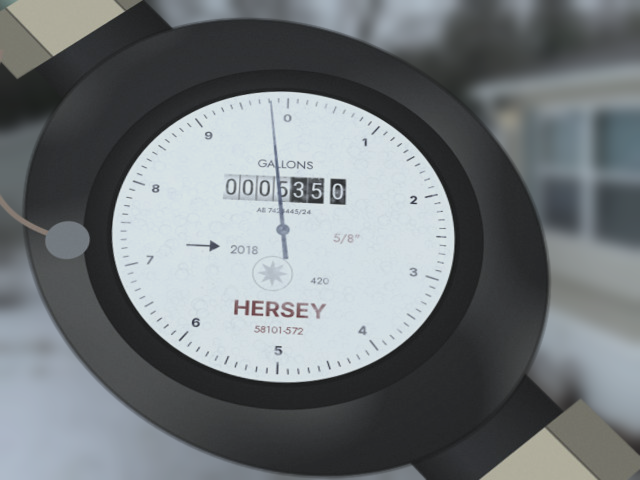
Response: 5349.8gal
